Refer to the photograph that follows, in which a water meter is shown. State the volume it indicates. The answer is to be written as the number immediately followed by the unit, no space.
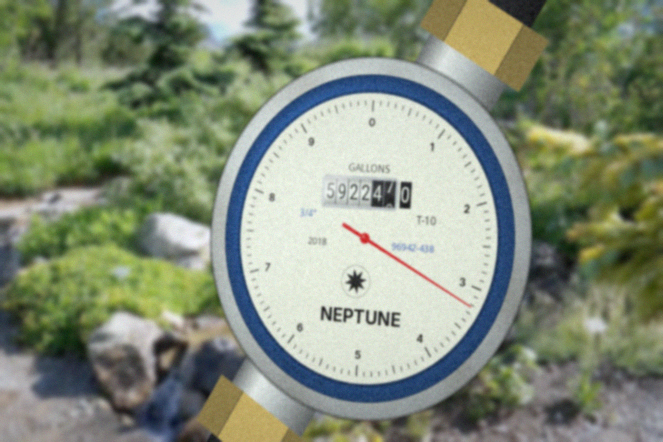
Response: 5922473.2gal
